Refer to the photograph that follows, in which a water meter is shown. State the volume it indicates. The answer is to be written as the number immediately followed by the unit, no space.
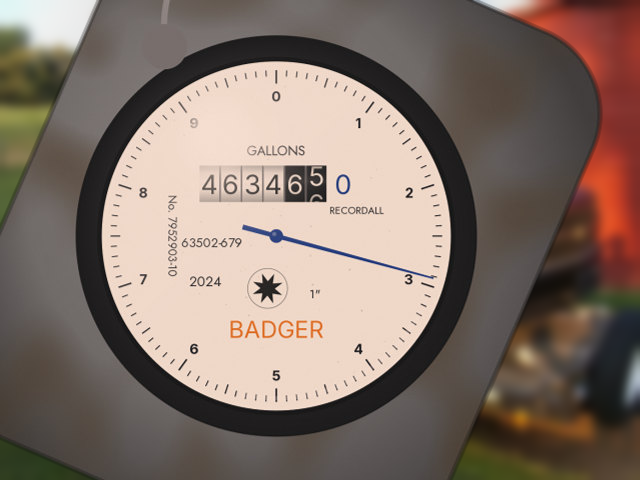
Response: 4634652.9gal
